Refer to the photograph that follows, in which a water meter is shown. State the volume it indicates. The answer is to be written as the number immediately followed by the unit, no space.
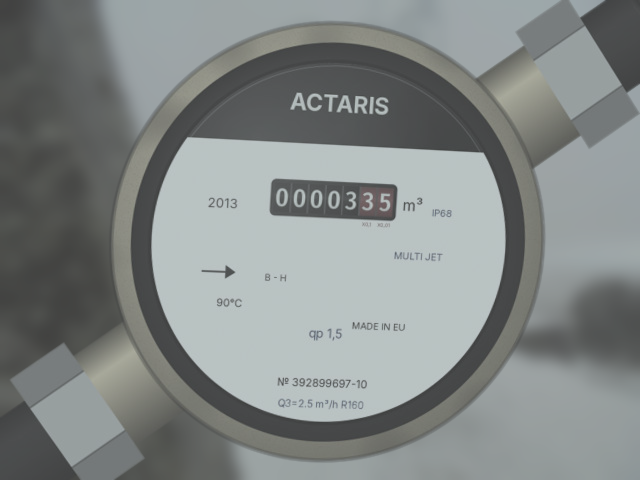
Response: 3.35m³
